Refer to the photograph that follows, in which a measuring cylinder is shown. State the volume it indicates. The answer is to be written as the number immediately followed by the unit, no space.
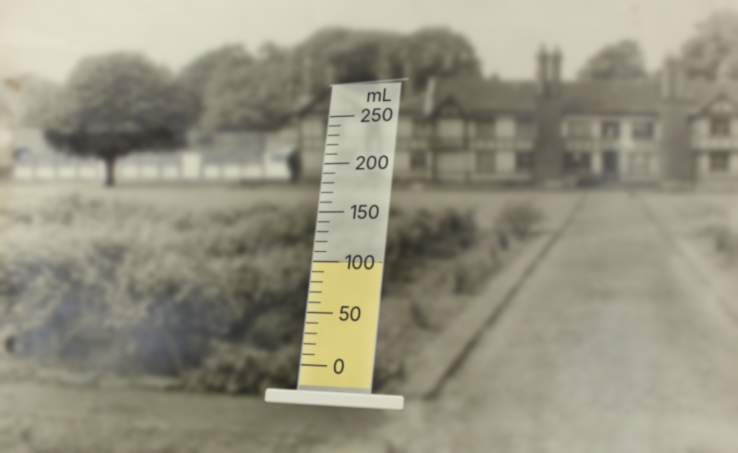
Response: 100mL
